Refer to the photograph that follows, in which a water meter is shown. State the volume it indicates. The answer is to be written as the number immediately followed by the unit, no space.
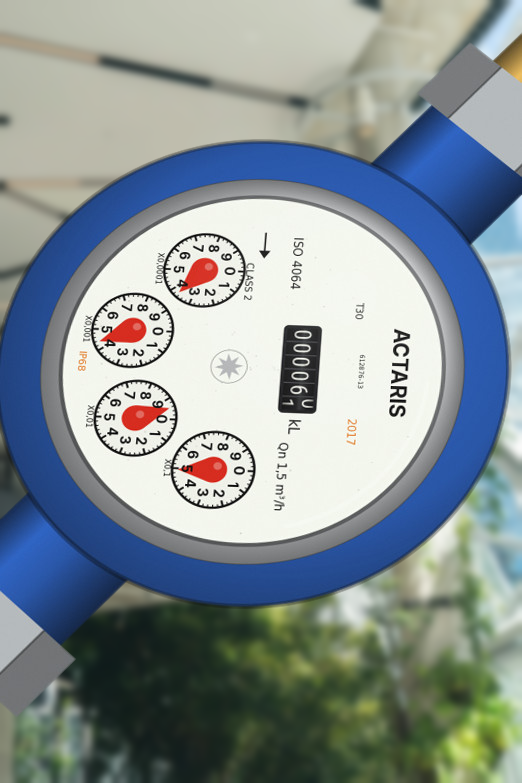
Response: 60.4943kL
